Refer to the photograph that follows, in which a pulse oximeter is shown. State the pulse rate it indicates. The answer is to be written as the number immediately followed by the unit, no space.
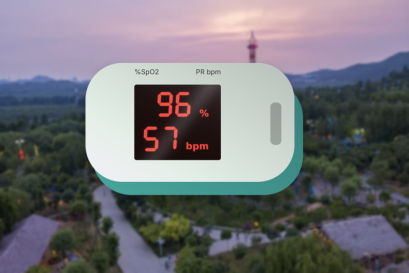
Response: 57bpm
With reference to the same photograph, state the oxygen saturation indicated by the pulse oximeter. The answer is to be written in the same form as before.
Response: 96%
